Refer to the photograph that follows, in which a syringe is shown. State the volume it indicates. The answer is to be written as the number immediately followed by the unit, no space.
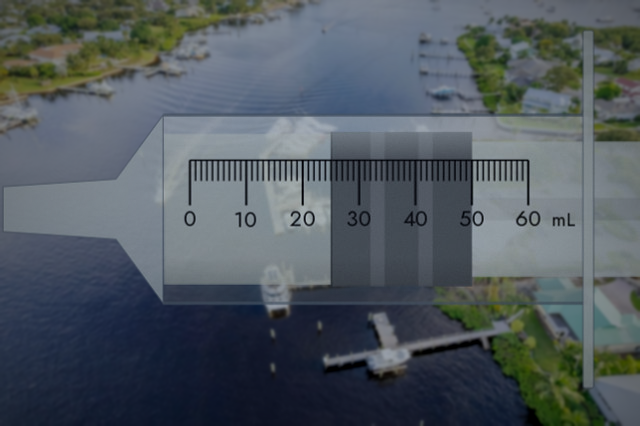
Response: 25mL
